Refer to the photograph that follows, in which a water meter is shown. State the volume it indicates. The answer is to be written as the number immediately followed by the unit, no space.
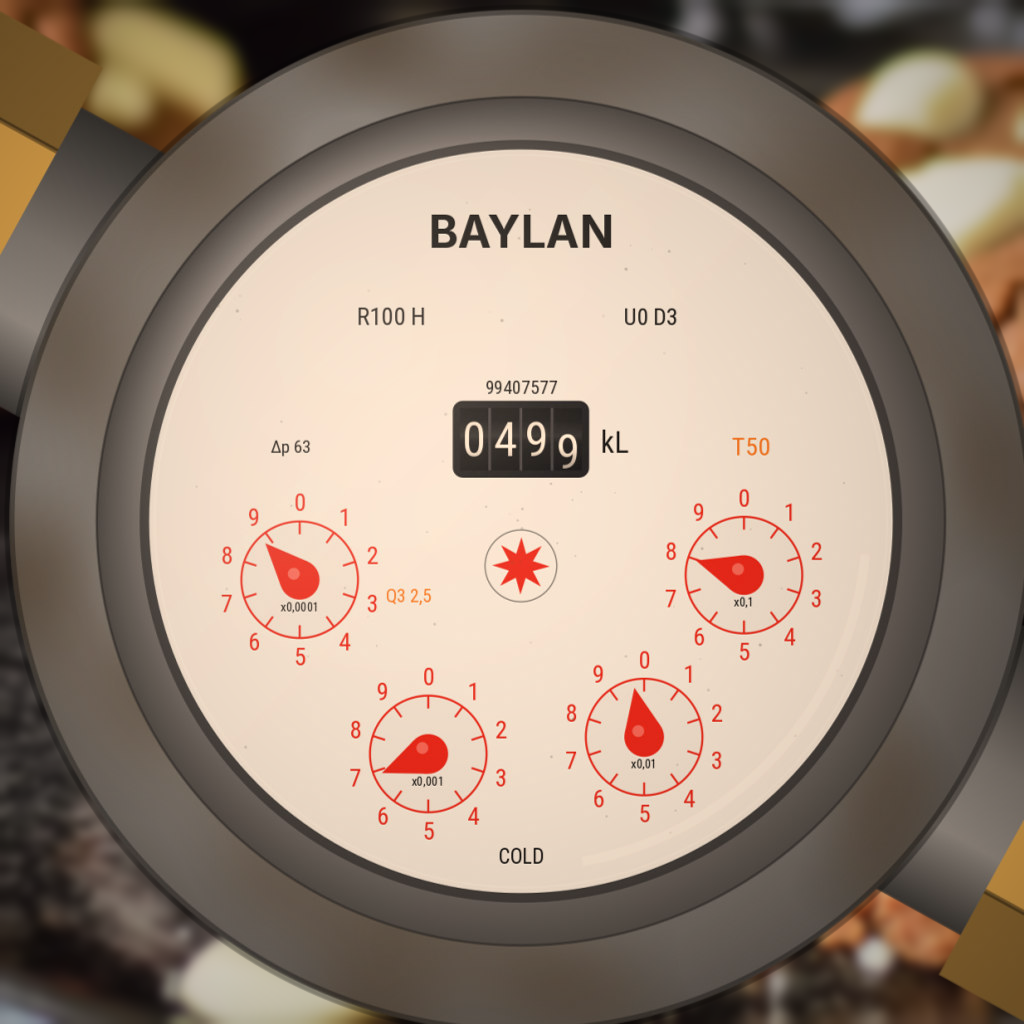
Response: 498.7968kL
